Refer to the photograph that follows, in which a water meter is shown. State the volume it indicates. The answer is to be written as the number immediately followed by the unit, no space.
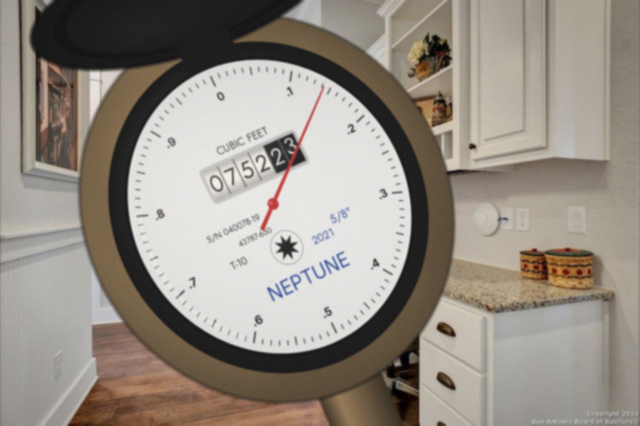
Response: 75223.14ft³
